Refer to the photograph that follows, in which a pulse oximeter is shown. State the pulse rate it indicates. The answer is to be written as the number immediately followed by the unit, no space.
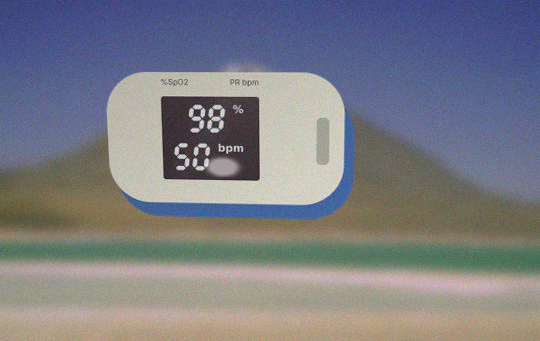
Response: 50bpm
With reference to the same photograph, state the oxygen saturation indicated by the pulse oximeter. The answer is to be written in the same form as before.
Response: 98%
